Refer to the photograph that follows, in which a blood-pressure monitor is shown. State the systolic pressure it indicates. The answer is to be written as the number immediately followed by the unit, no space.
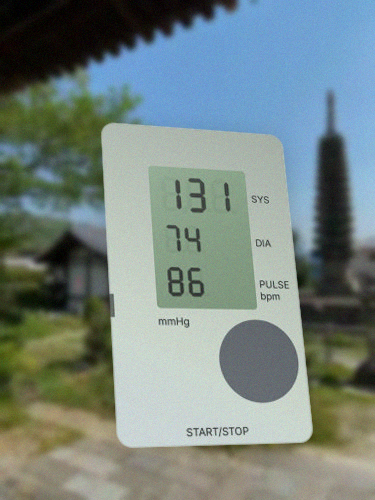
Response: 131mmHg
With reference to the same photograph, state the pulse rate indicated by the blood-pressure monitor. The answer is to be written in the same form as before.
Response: 86bpm
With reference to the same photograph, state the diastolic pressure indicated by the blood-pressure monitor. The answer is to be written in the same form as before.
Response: 74mmHg
